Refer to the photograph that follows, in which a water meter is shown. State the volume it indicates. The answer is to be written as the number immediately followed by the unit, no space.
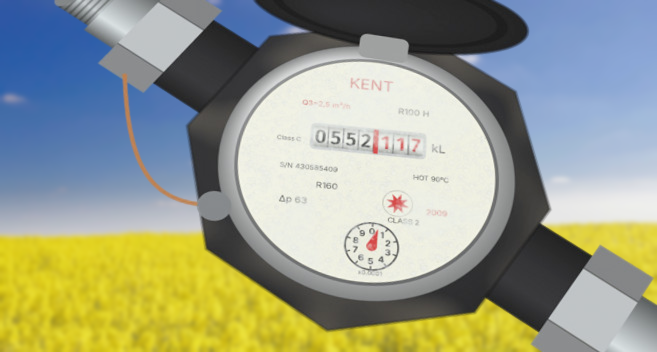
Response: 552.1170kL
